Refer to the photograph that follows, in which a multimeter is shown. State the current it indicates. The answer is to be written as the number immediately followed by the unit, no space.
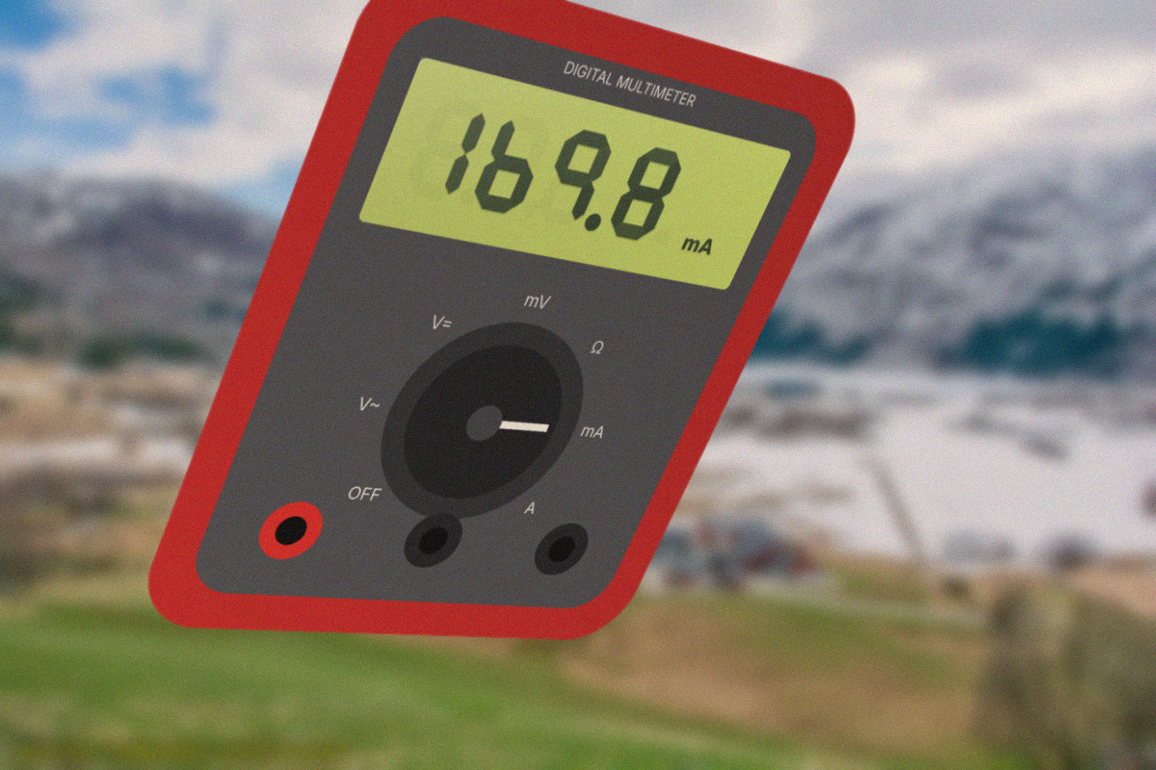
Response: 169.8mA
